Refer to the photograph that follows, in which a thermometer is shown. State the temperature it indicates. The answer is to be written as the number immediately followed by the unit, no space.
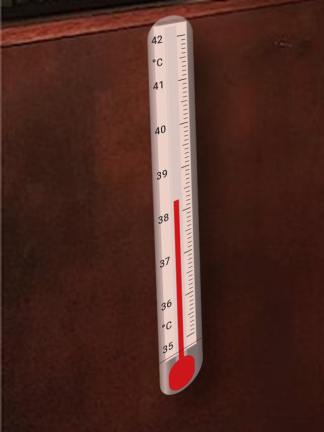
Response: 38.3°C
